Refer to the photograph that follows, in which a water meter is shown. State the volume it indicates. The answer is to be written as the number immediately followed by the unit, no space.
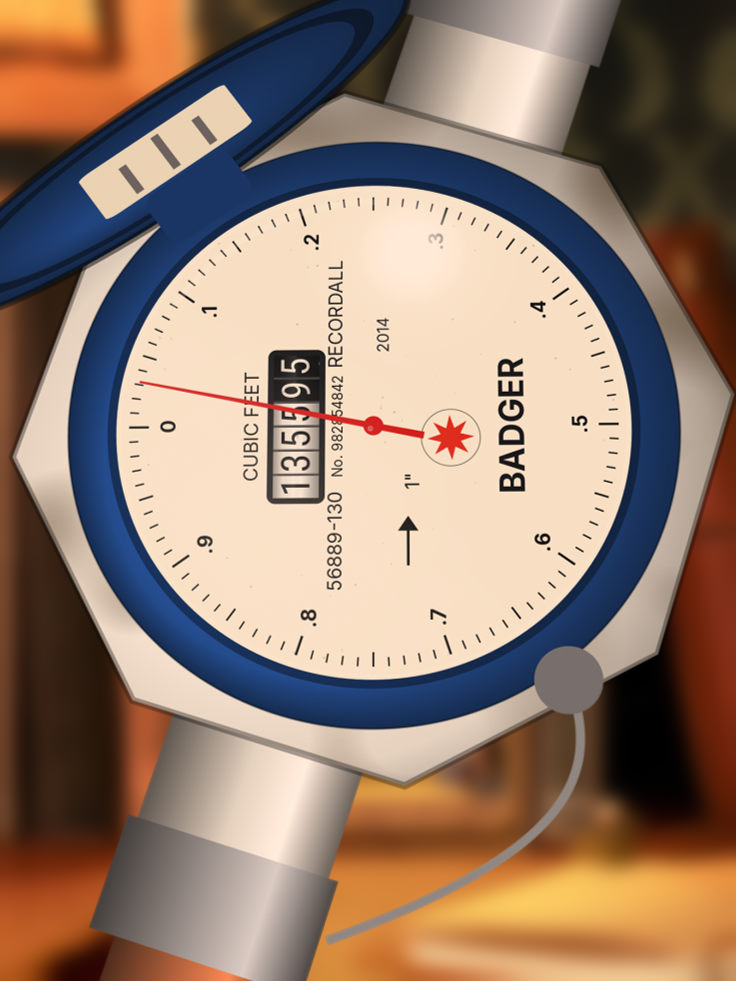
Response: 135595.03ft³
